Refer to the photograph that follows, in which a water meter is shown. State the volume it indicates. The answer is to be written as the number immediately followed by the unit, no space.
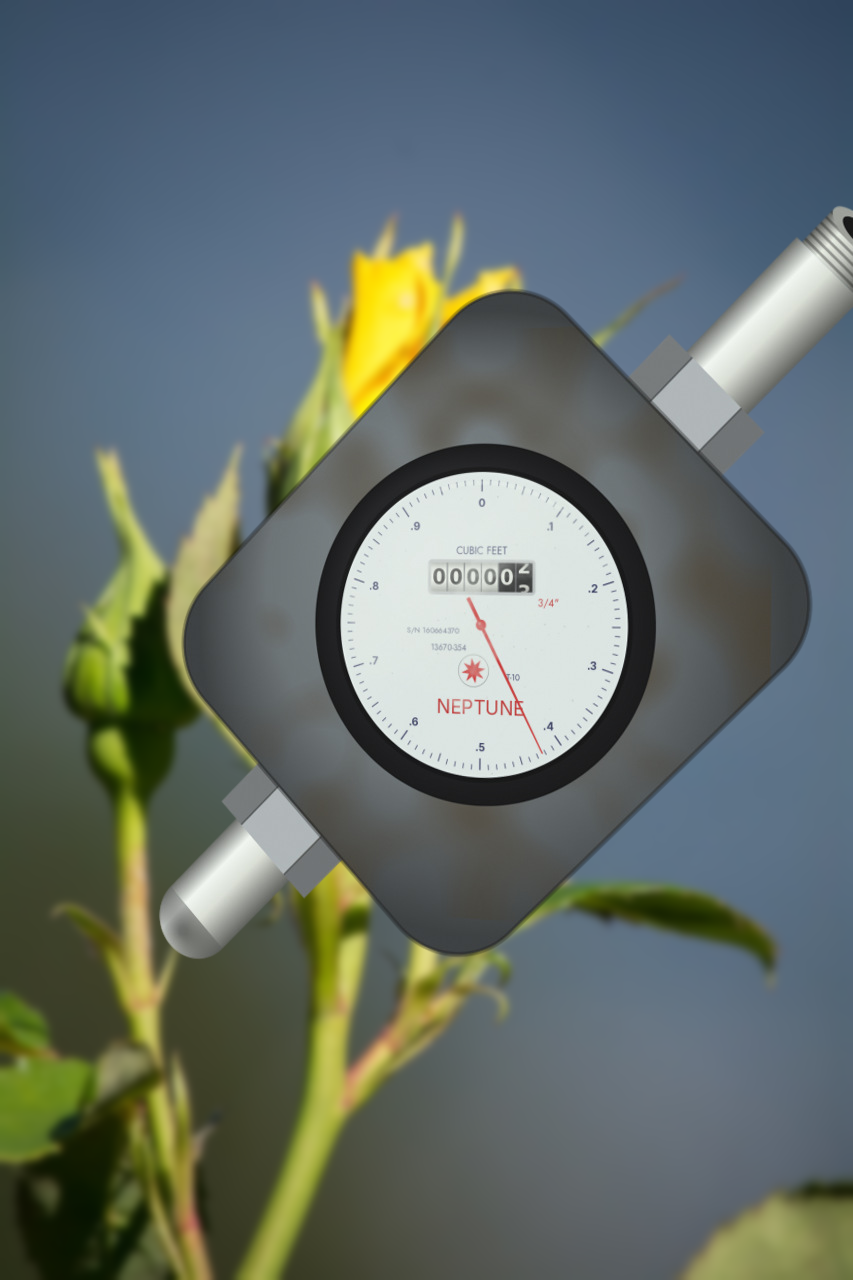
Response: 2.42ft³
